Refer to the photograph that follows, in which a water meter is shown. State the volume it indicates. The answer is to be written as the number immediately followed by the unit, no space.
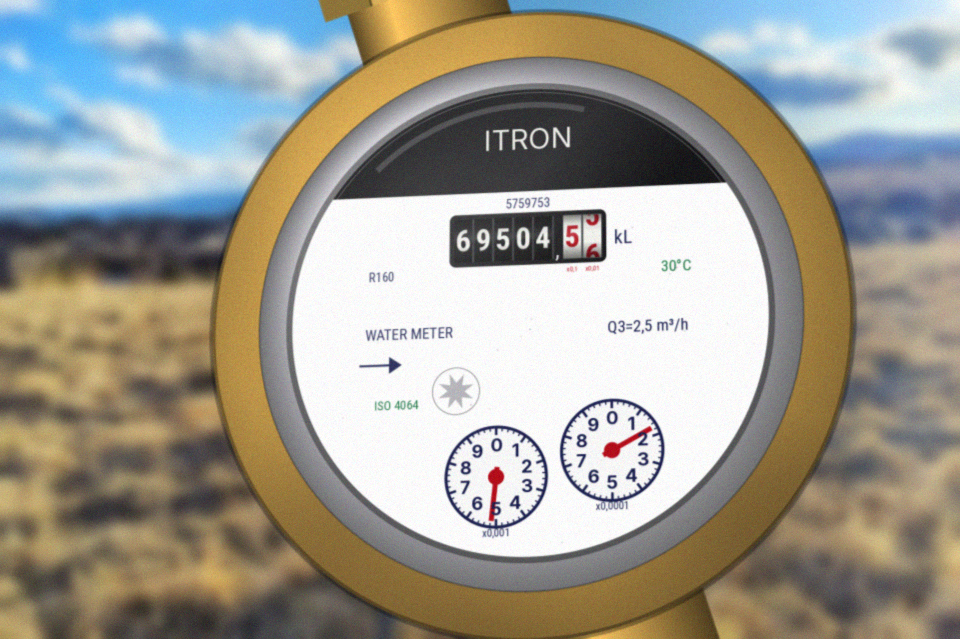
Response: 69504.5551kL
